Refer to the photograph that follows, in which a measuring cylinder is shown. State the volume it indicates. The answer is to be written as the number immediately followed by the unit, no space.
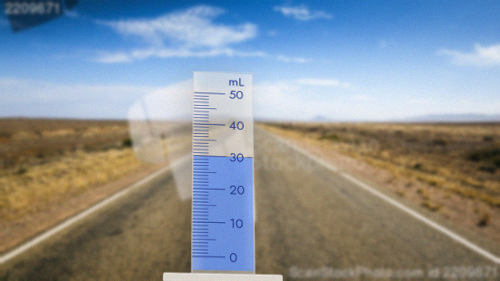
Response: 30mL
